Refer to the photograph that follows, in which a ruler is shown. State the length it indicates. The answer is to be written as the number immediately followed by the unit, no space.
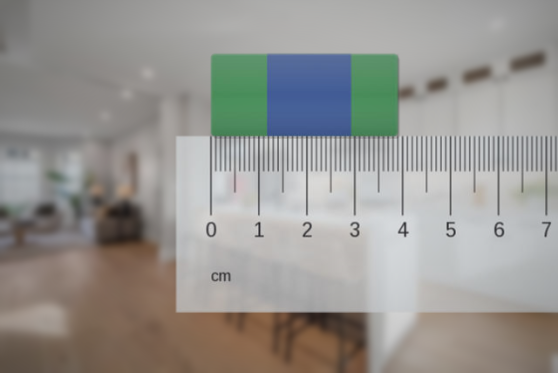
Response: 3.9cm
